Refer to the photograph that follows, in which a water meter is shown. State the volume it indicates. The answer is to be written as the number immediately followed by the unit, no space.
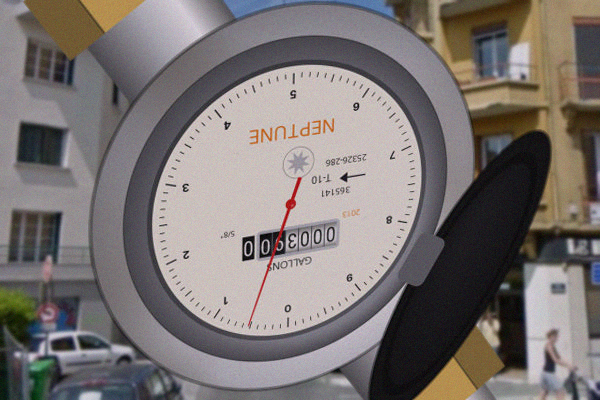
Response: 3900.5gal
